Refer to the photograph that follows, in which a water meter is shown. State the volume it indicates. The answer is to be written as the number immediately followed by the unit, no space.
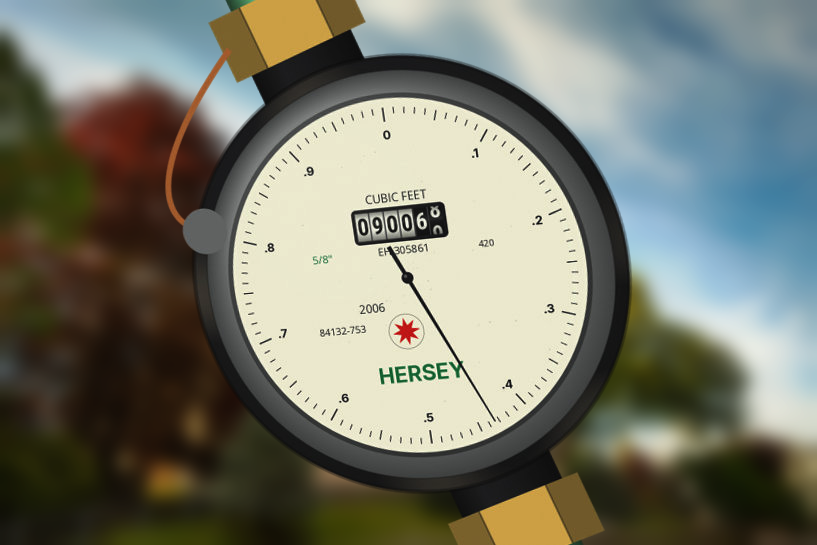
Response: 90068.43ft³
